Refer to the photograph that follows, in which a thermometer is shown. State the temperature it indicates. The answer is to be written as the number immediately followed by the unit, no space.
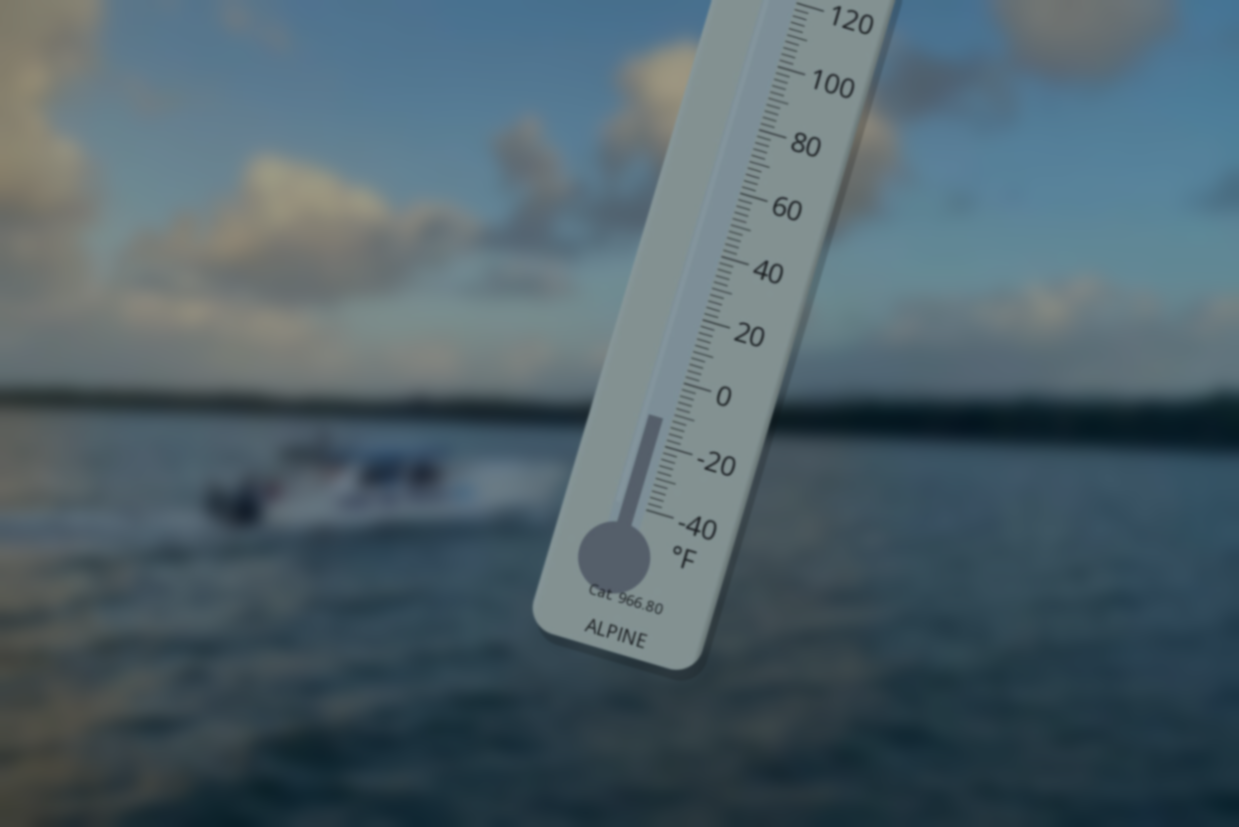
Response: -12°F
